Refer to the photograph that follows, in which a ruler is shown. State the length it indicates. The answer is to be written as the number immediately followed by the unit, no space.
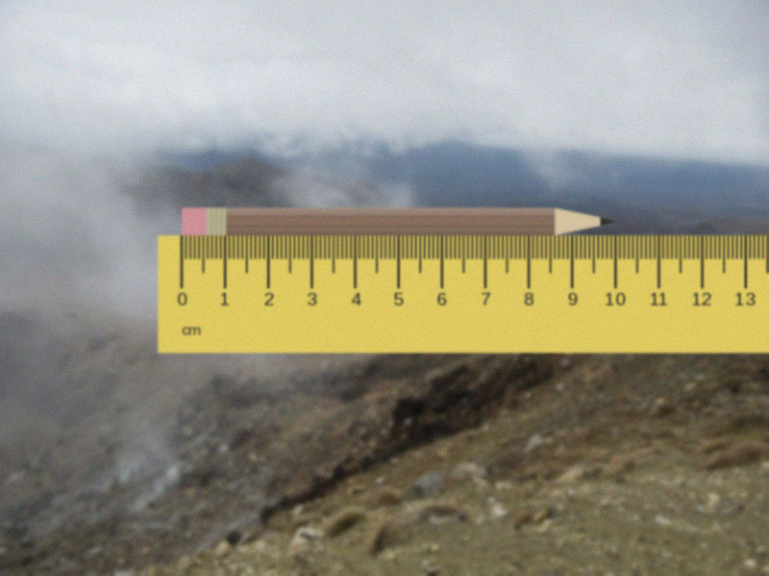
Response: 10cm
